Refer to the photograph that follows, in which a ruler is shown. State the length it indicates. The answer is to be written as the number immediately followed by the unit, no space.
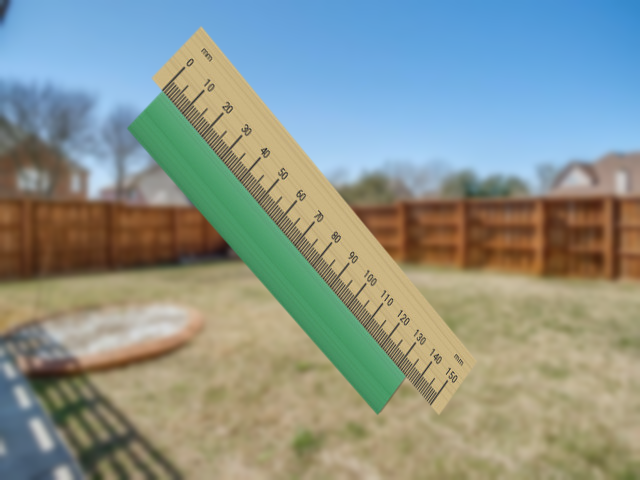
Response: 135mm
